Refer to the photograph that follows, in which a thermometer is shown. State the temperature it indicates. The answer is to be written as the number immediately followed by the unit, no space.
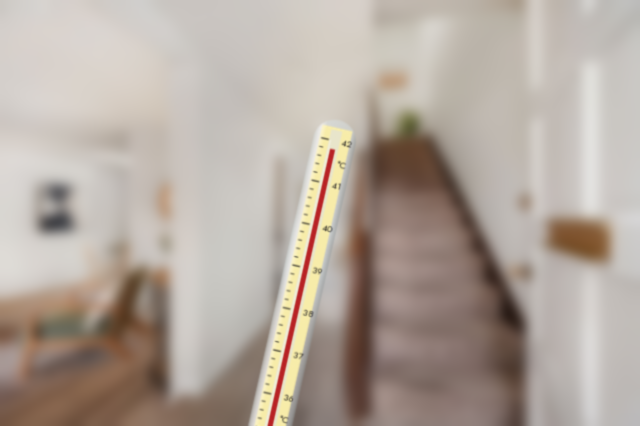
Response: 41.8°C
